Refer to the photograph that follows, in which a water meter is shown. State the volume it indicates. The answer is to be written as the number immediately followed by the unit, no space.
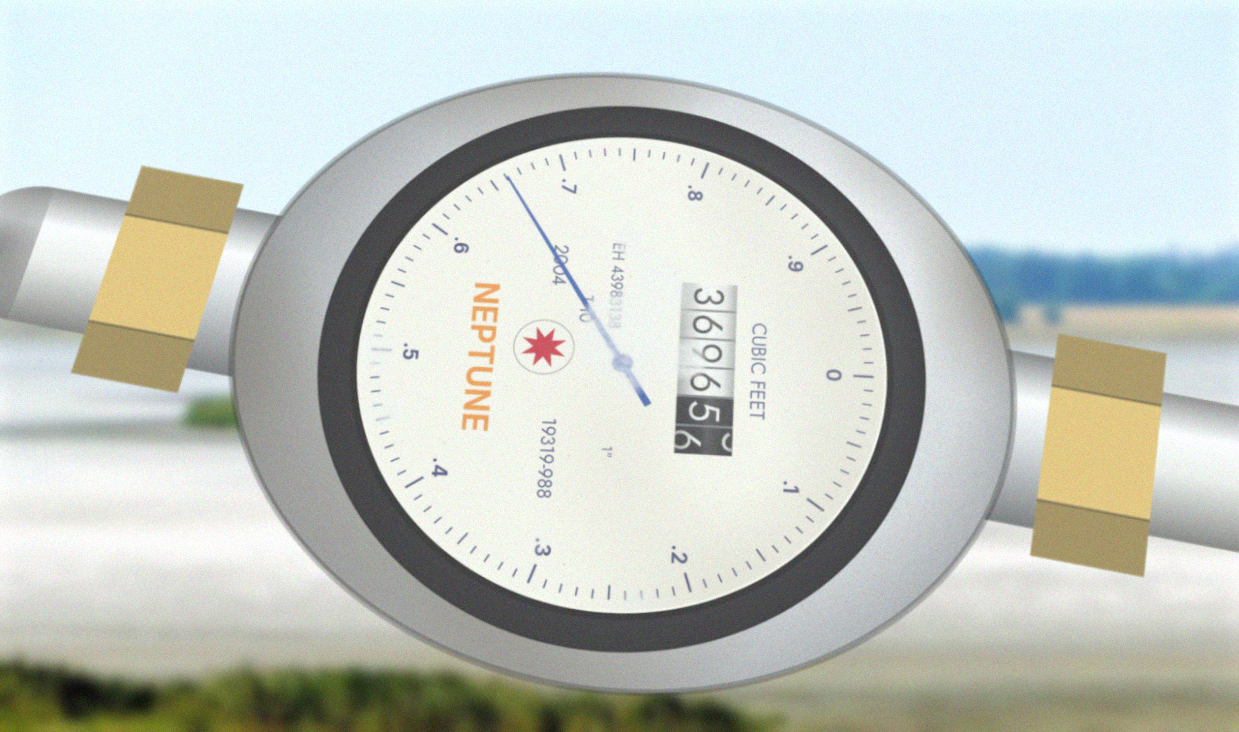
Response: 369655.66ft³
